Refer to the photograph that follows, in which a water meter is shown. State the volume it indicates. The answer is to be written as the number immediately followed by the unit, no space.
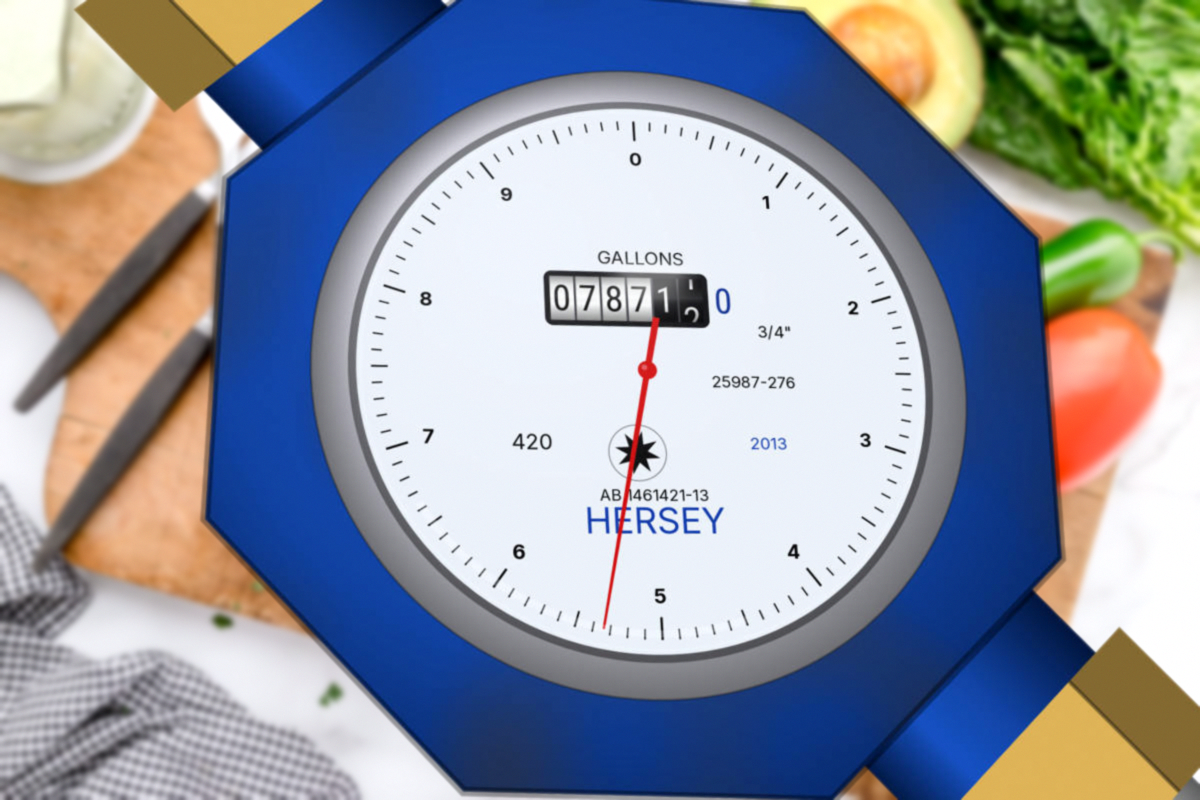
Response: 787115.3gal
